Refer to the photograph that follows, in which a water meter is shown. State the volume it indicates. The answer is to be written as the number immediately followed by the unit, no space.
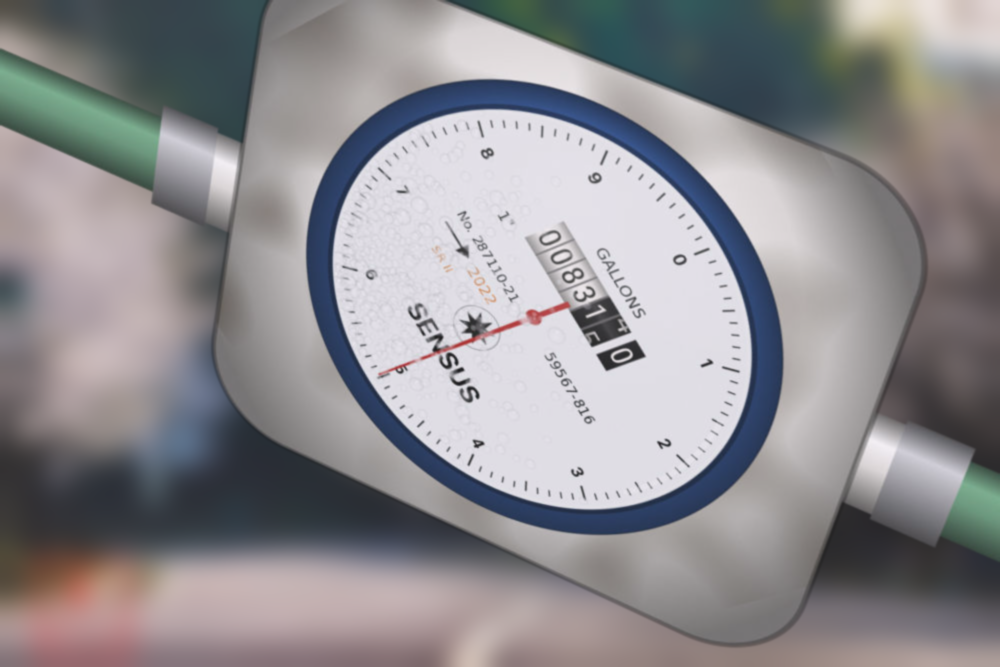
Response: 83145.0gal
